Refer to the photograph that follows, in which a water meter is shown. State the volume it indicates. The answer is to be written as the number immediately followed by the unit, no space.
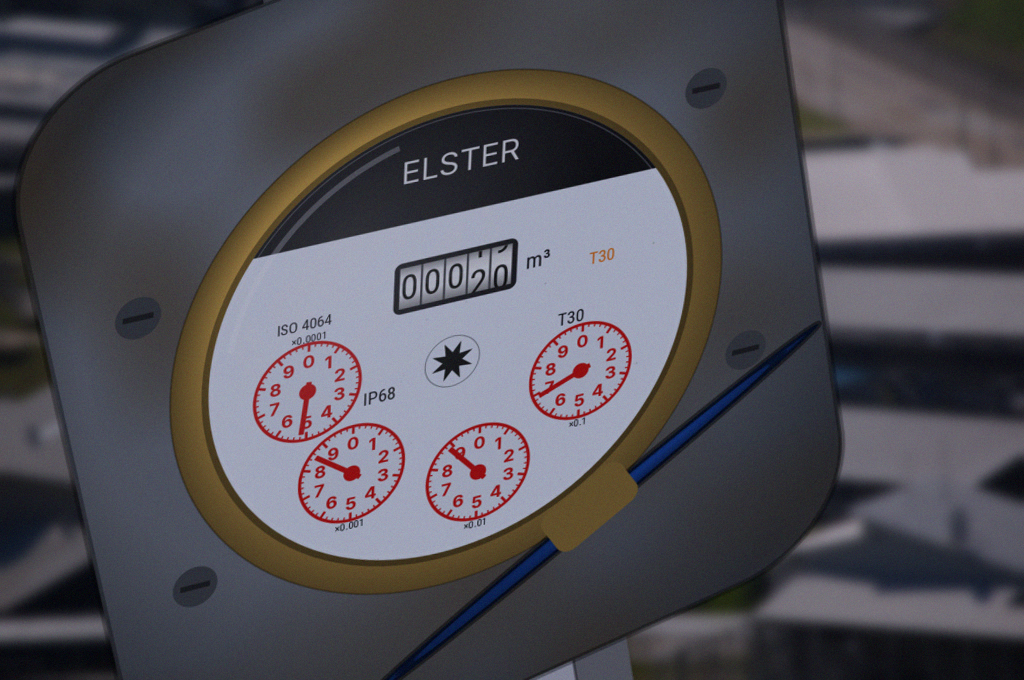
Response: 19.6885m³
